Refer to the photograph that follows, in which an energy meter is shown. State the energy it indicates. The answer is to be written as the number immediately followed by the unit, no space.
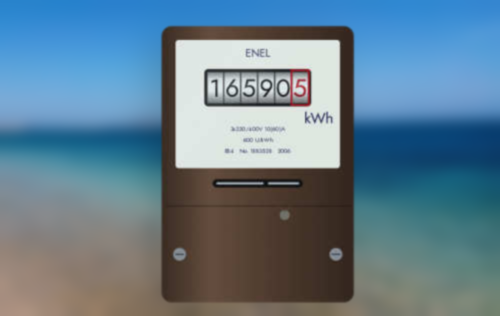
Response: 16590.5kWh
